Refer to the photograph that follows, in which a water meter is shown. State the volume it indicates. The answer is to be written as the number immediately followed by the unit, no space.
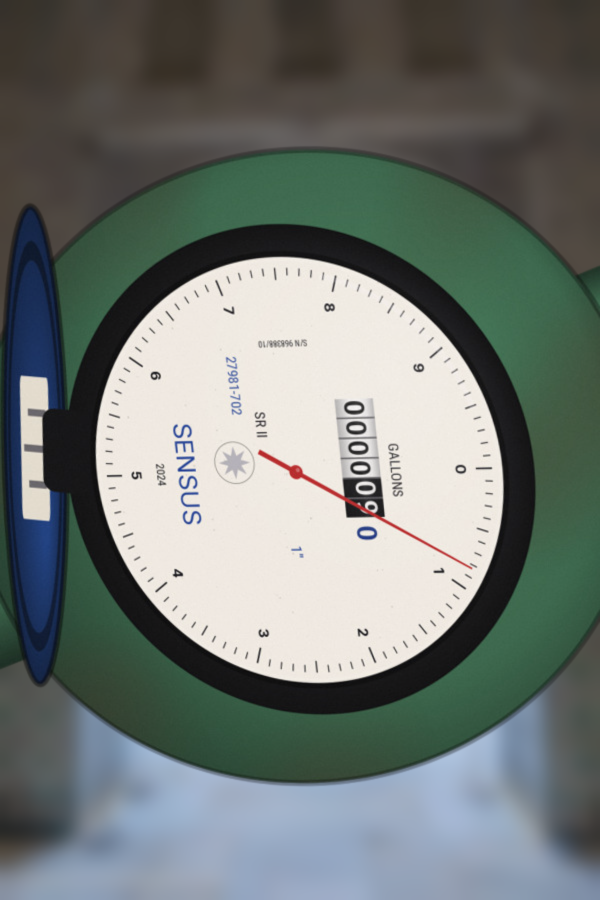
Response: 90.8gal
